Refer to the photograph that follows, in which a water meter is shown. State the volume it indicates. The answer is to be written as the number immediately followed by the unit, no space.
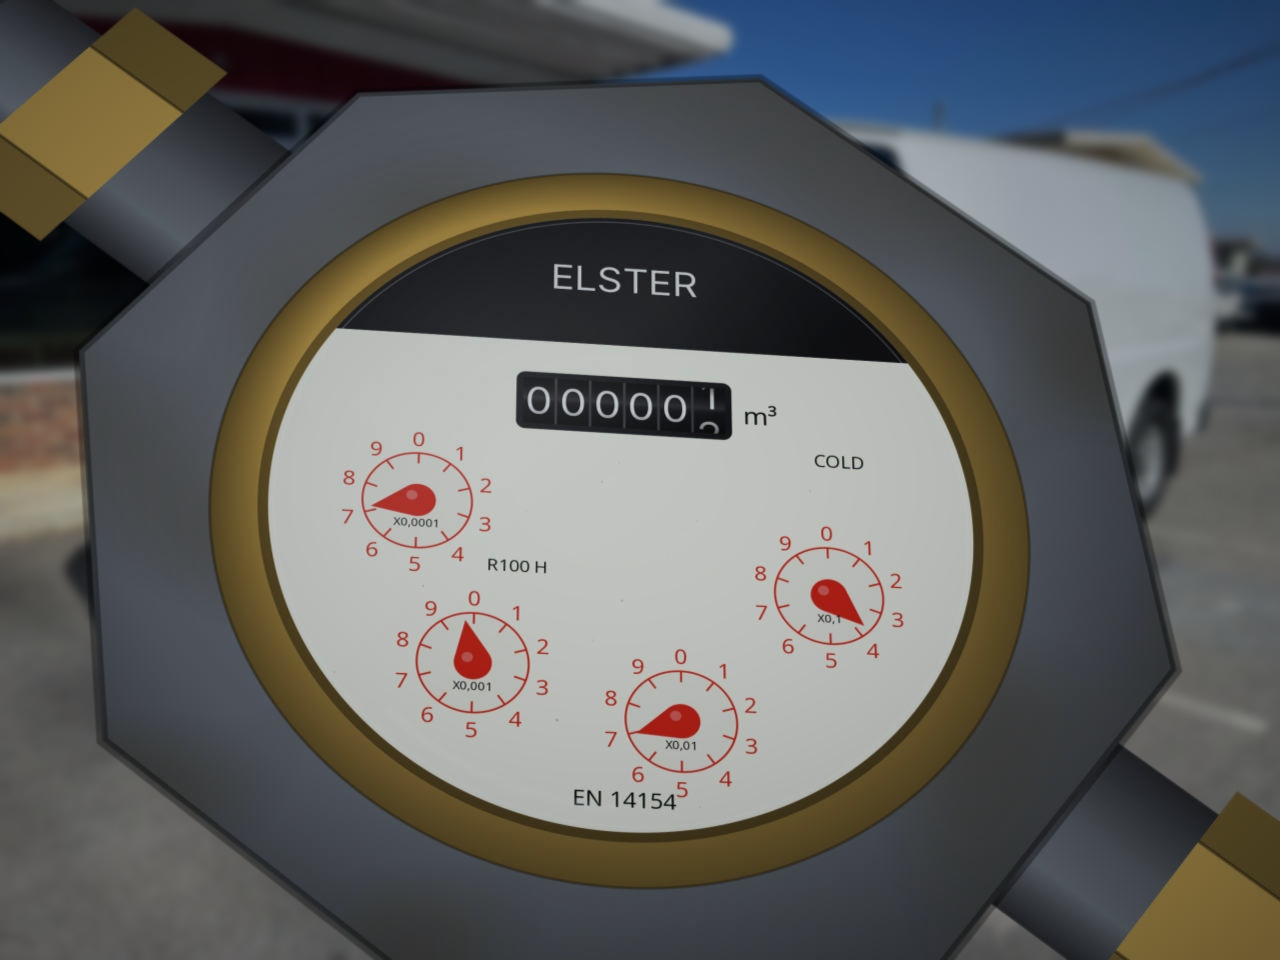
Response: 1.3697m³
